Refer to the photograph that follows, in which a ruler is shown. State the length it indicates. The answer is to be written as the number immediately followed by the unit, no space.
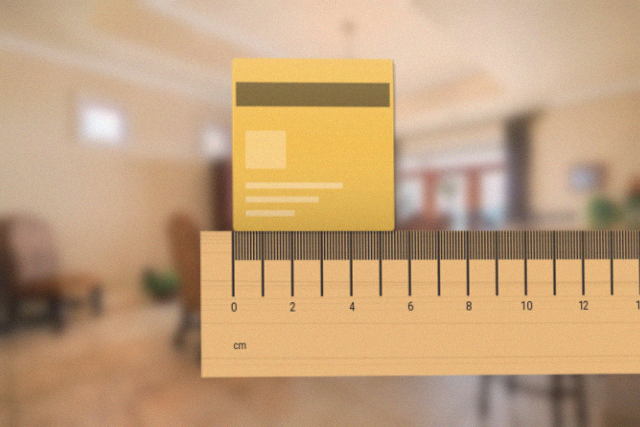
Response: 5.5cm
